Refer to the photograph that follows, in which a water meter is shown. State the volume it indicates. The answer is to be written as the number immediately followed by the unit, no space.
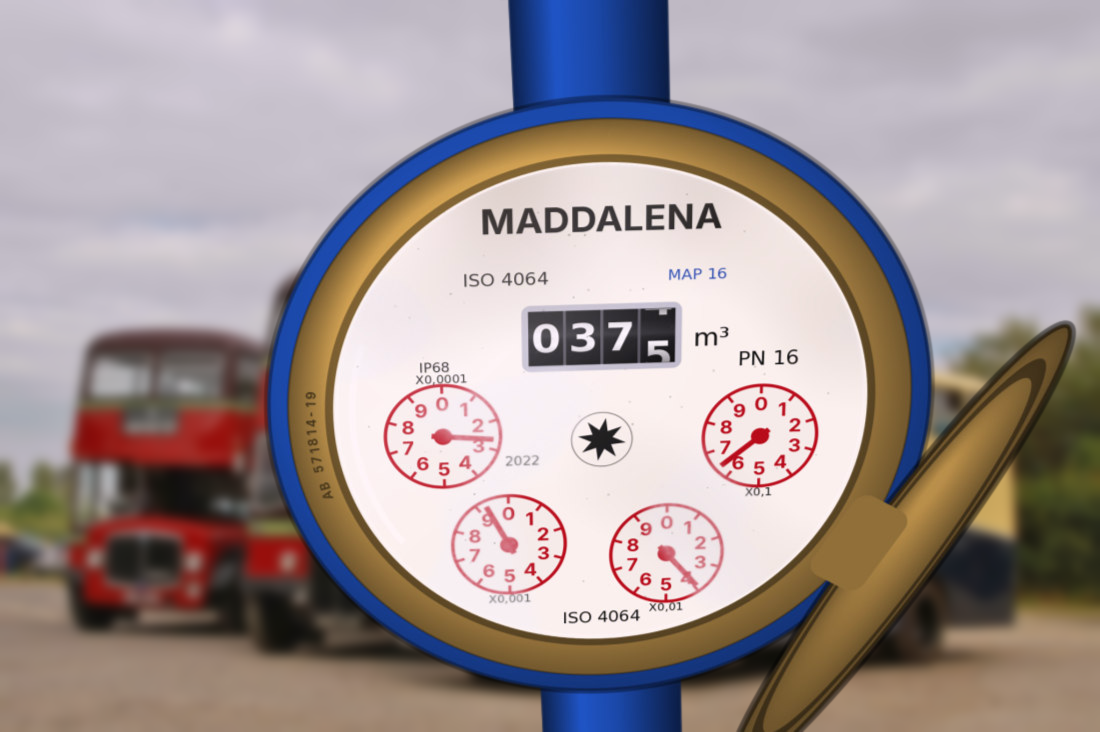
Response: 374.6392m³
